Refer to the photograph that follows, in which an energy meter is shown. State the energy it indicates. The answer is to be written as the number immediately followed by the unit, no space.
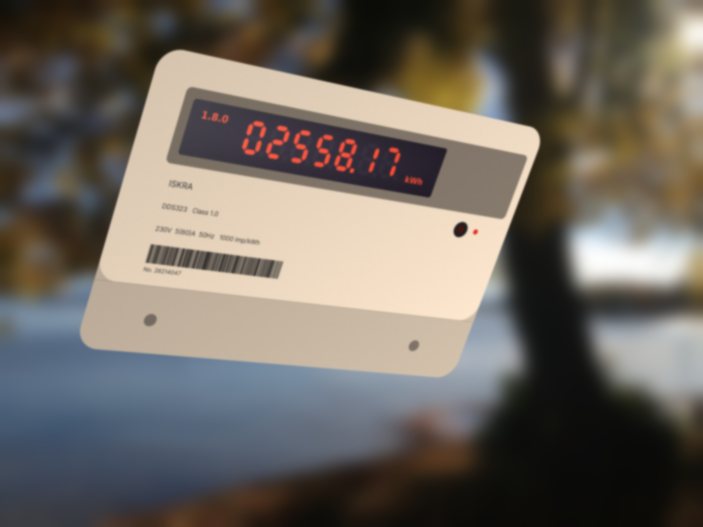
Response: 2558.17kWh
